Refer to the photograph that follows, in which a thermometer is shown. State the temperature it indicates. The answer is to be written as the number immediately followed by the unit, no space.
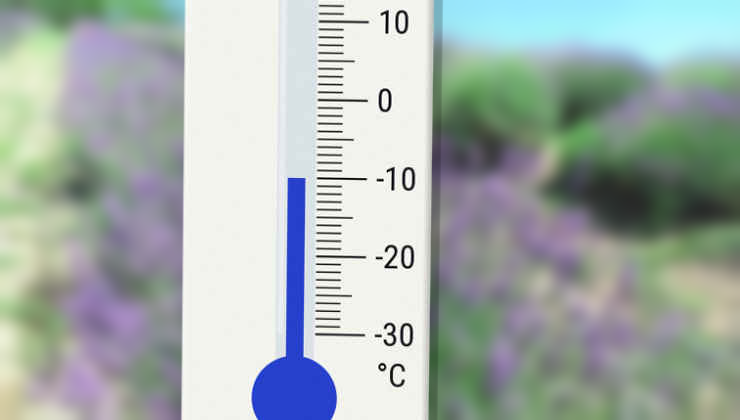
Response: -10°C
